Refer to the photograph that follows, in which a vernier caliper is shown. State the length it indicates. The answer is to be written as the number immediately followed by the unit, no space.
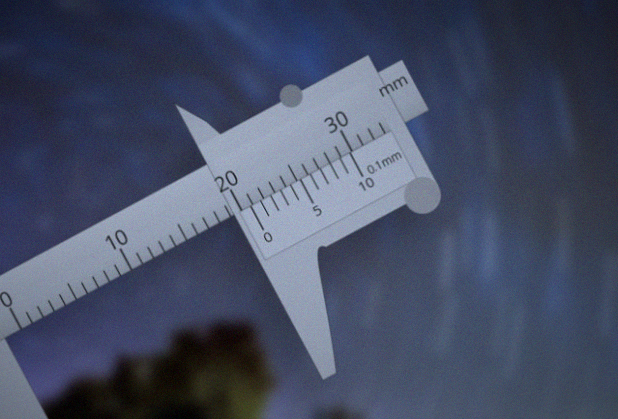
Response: 20.8mm
